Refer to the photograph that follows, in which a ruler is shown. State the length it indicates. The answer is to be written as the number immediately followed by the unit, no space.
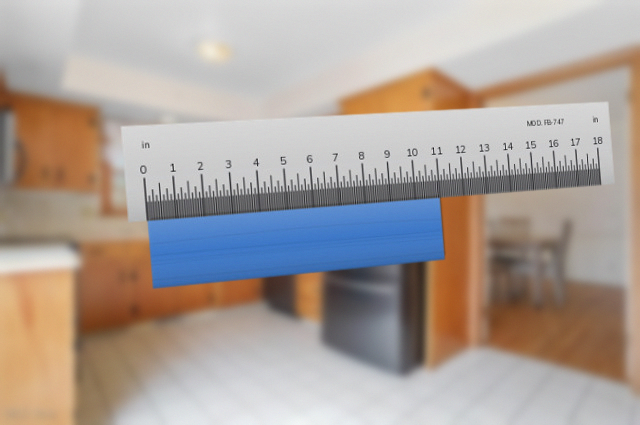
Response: 11in
